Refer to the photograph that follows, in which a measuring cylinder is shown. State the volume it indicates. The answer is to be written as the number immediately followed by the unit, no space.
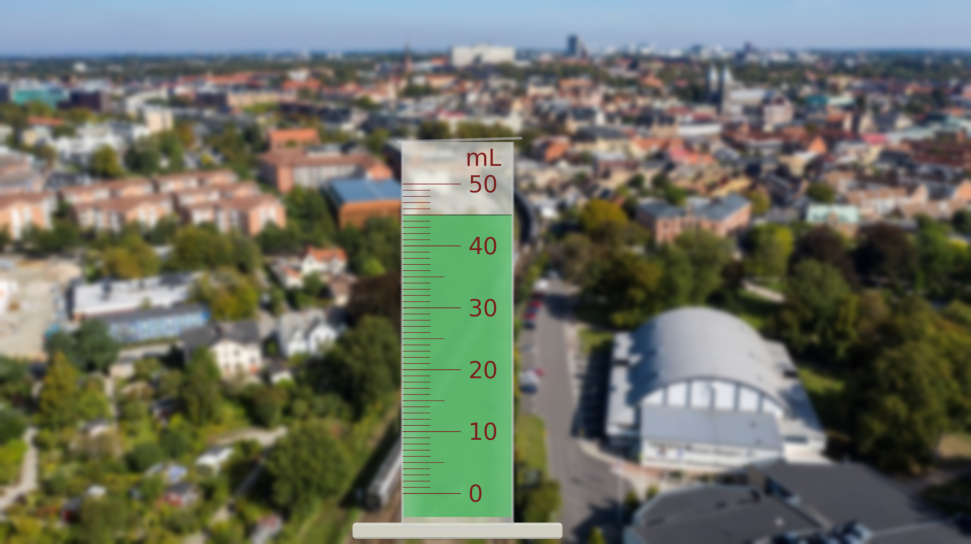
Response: 45mL
